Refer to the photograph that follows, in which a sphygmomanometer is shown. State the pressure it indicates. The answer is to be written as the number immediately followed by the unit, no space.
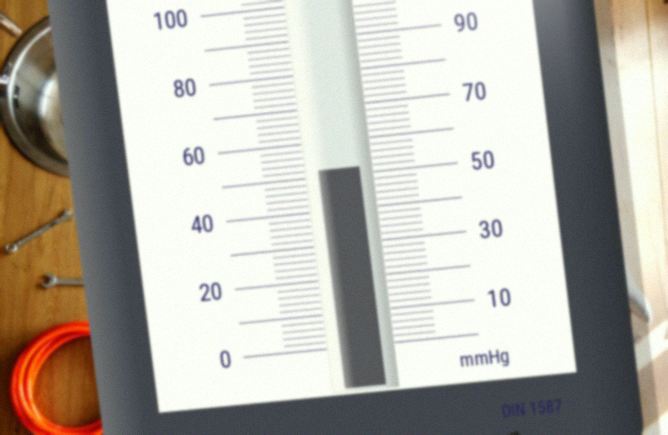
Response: 52mmHg
